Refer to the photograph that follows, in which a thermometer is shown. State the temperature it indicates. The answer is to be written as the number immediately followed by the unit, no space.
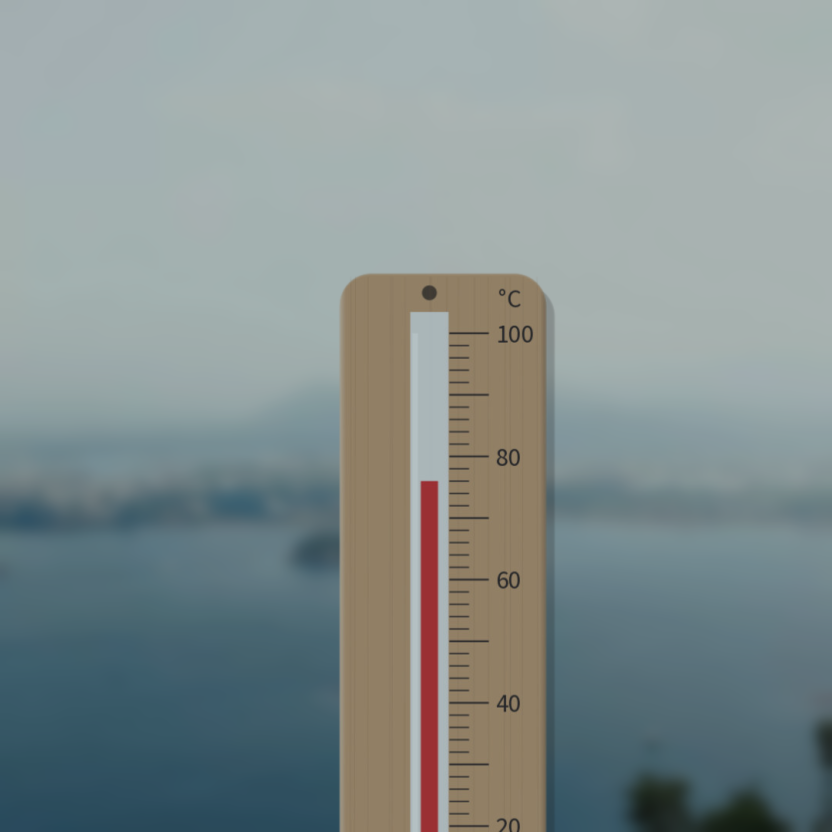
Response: 76°C
